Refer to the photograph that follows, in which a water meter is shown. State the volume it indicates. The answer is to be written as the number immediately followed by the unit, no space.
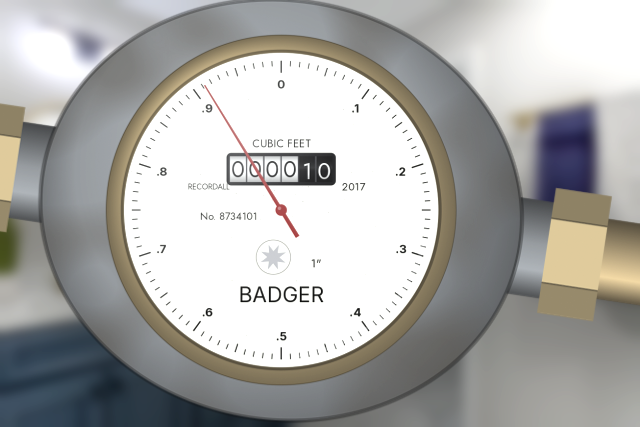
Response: 9.91ft³
